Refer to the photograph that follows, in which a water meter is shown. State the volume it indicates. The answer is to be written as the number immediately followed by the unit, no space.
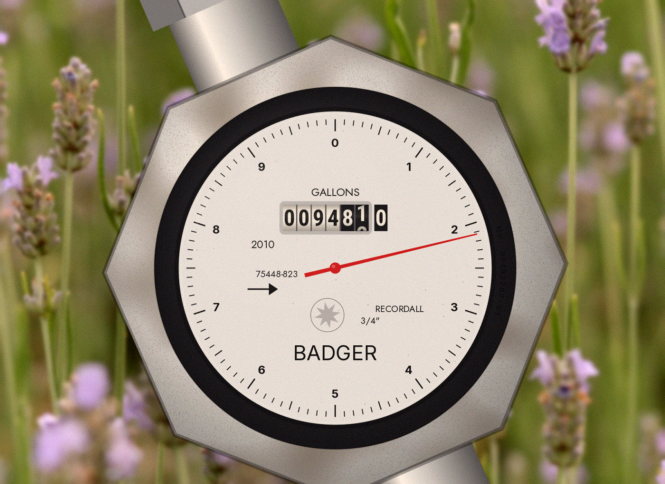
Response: 94812.1gal
